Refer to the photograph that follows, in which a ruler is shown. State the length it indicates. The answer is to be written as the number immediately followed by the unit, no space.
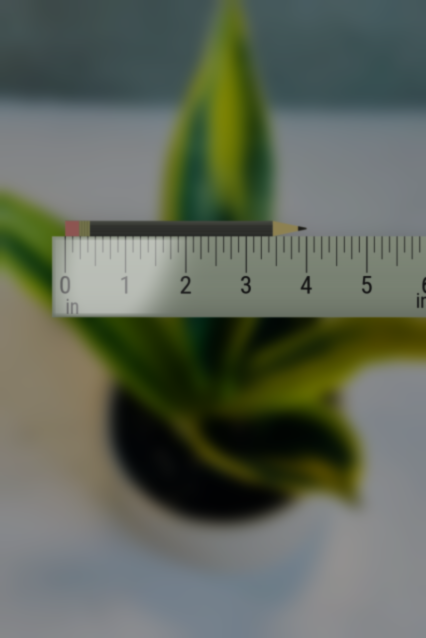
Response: 4in
